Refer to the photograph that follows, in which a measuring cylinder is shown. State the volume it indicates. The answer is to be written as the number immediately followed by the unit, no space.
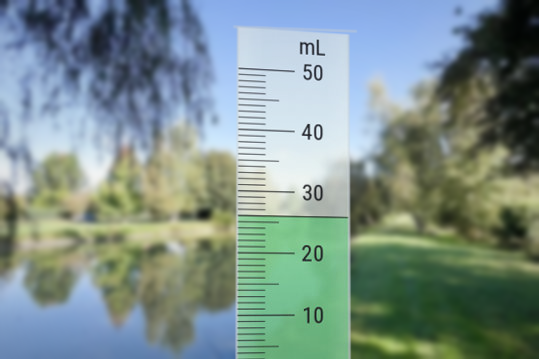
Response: 26mL
